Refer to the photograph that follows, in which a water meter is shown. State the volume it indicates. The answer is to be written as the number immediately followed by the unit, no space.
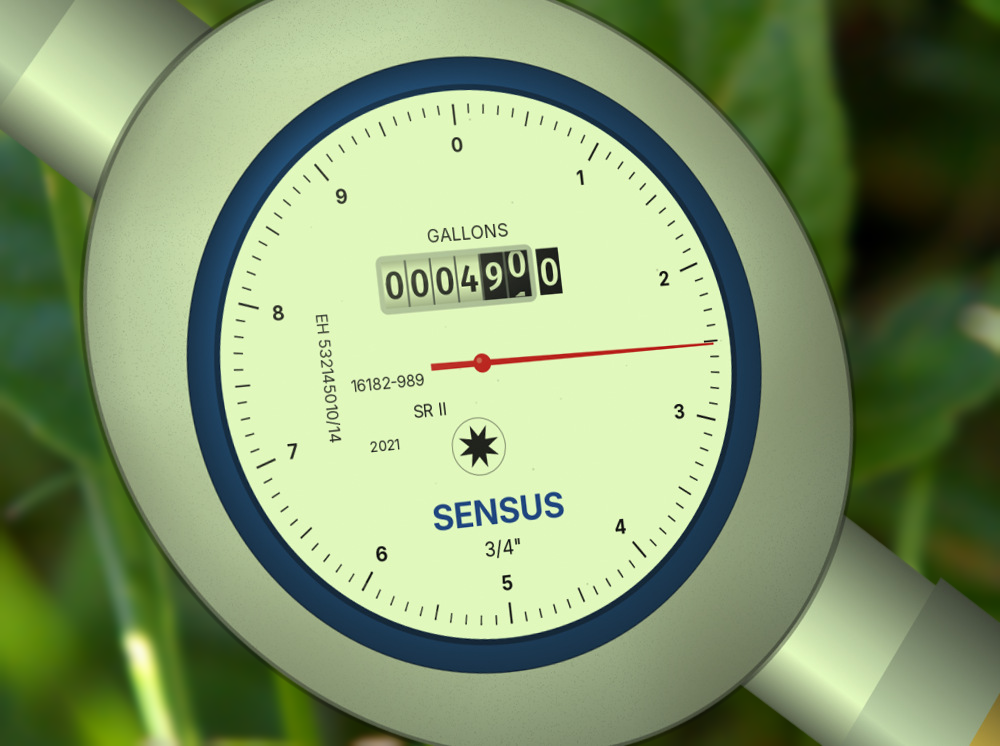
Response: 4902.5gal
